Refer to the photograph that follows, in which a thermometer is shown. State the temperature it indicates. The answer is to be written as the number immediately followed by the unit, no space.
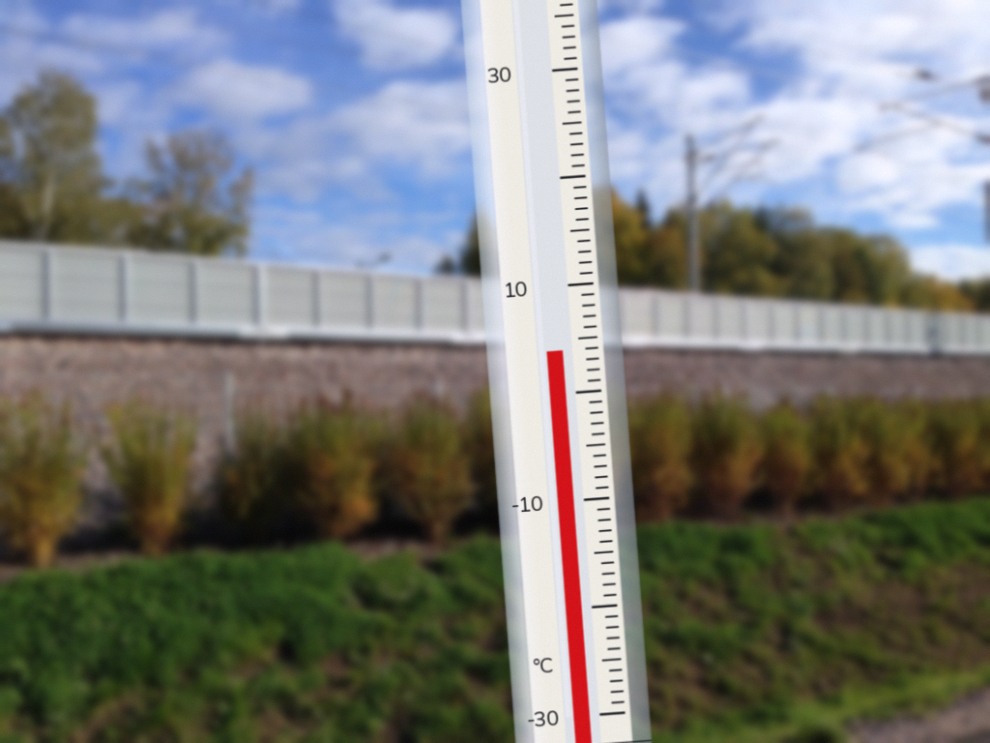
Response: 4°C
